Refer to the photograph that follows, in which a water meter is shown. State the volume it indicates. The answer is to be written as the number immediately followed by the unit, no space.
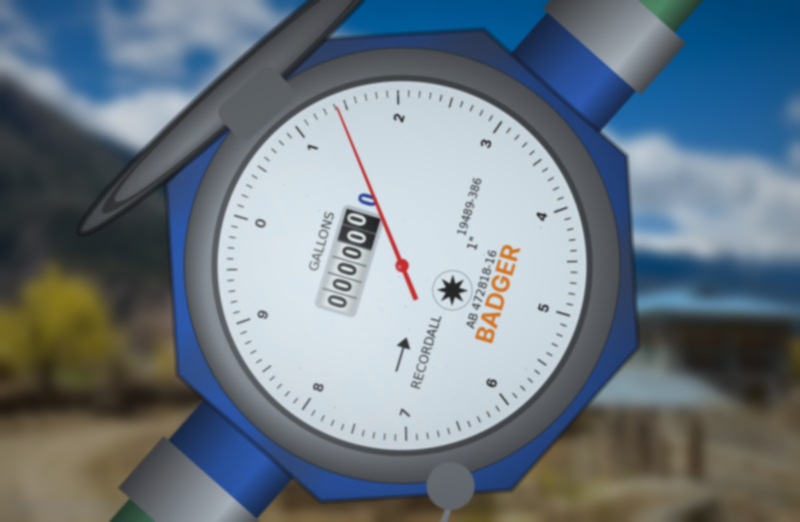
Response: 1.4gal
